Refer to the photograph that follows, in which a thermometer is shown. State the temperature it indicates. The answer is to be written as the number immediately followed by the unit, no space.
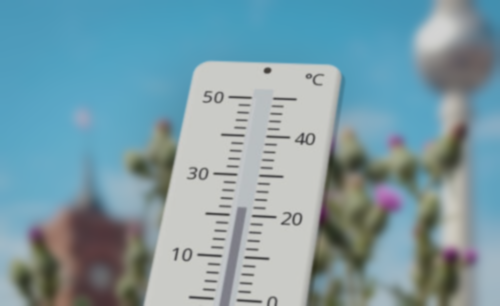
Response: 22°C
